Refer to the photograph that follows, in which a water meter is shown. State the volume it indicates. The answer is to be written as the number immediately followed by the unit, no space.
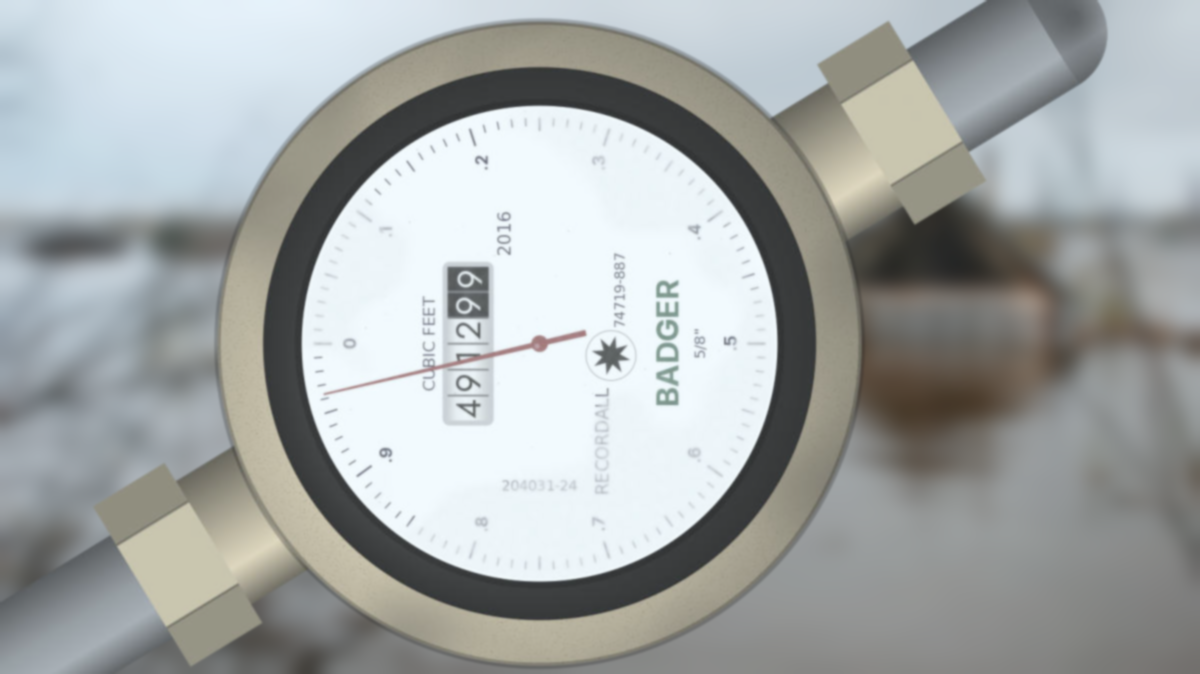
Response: 491298.96ft³
